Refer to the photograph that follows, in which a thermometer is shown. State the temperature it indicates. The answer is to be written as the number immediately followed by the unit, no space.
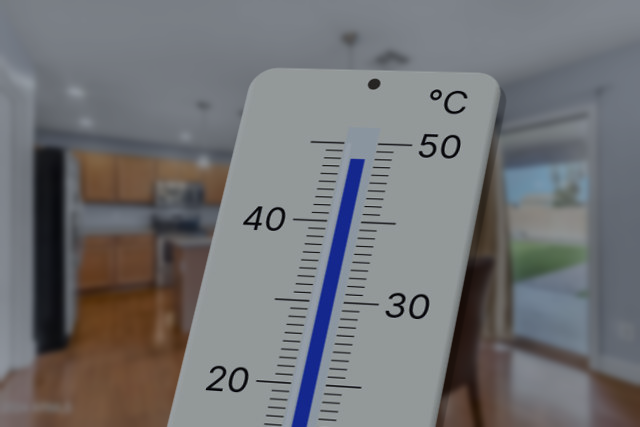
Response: 48°C
